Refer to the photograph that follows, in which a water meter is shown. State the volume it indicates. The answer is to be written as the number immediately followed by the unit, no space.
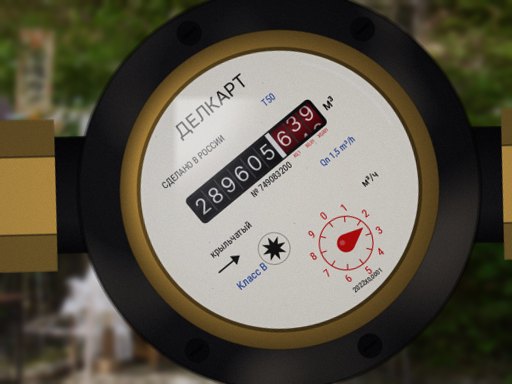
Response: 289605.6392m³
